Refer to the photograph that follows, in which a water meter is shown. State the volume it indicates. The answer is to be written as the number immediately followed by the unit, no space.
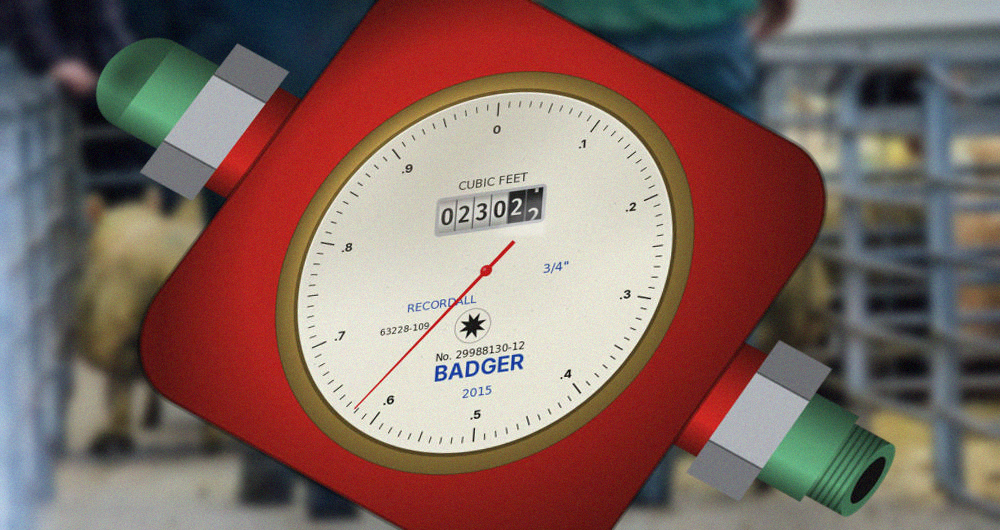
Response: 23021.62ft³
